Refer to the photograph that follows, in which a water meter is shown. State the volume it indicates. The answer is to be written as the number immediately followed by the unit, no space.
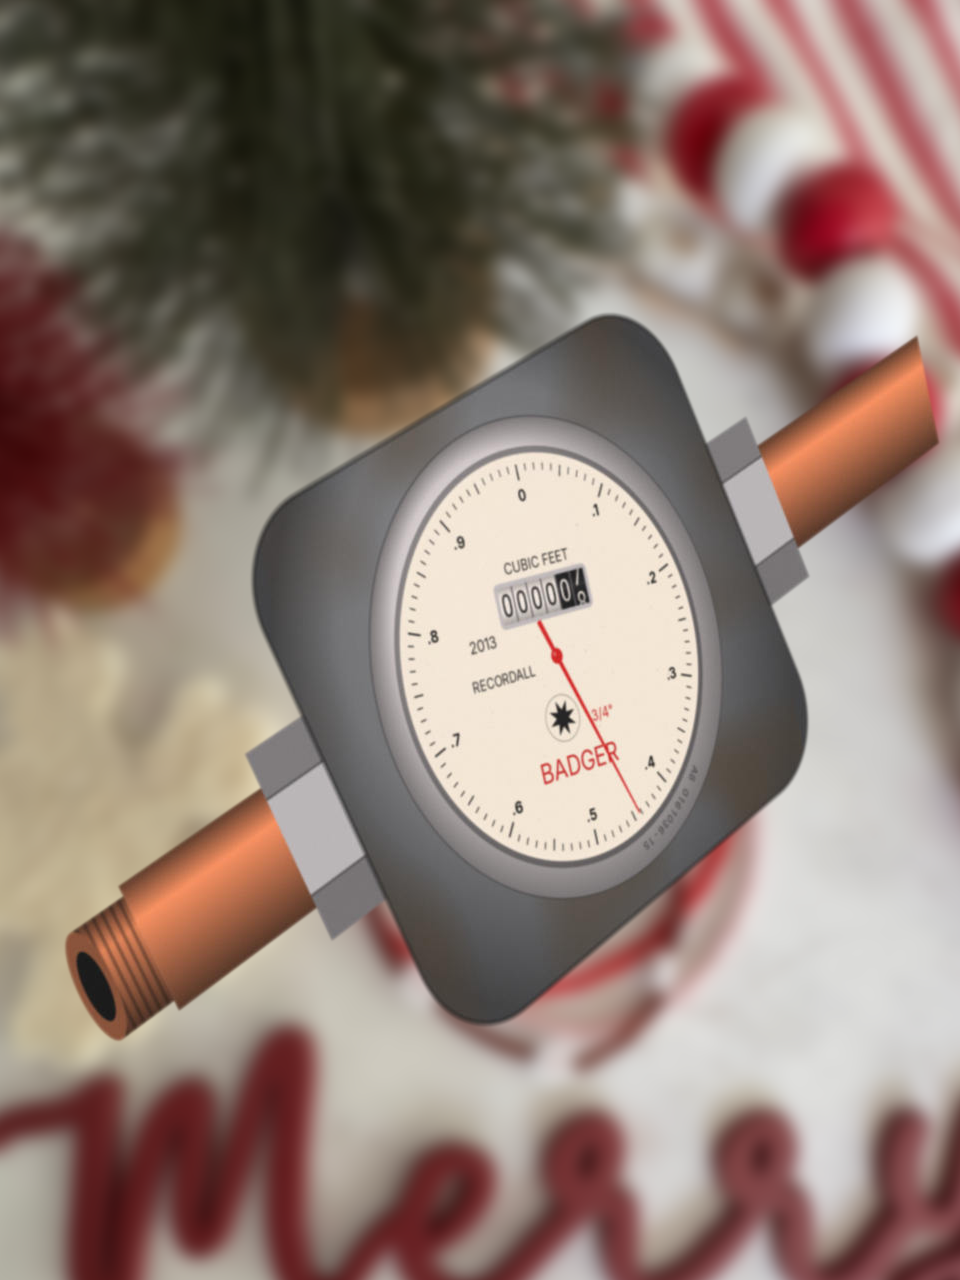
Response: 7.44ft³
